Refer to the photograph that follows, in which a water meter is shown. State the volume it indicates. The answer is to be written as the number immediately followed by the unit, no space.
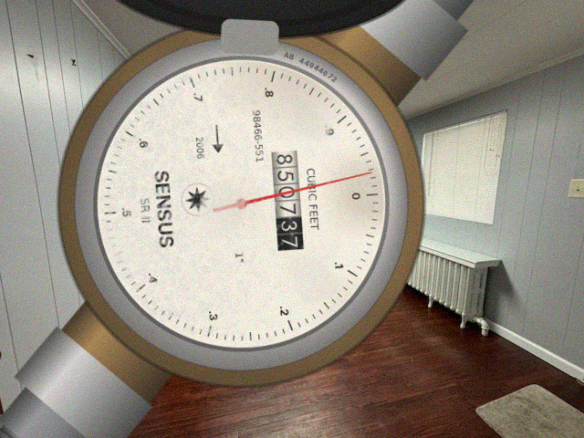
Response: 850736.97ft³
